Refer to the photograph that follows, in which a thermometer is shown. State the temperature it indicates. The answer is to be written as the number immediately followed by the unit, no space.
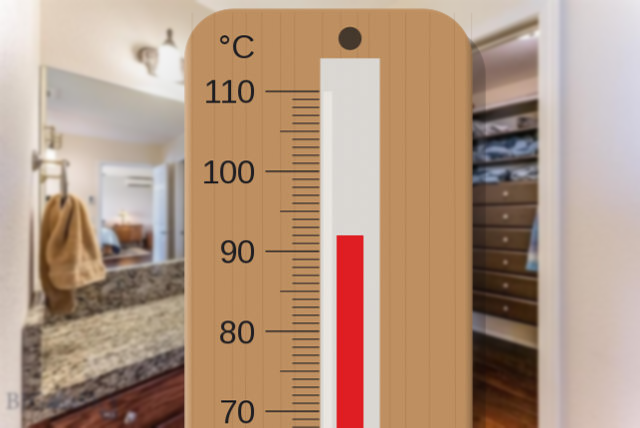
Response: 92°C
